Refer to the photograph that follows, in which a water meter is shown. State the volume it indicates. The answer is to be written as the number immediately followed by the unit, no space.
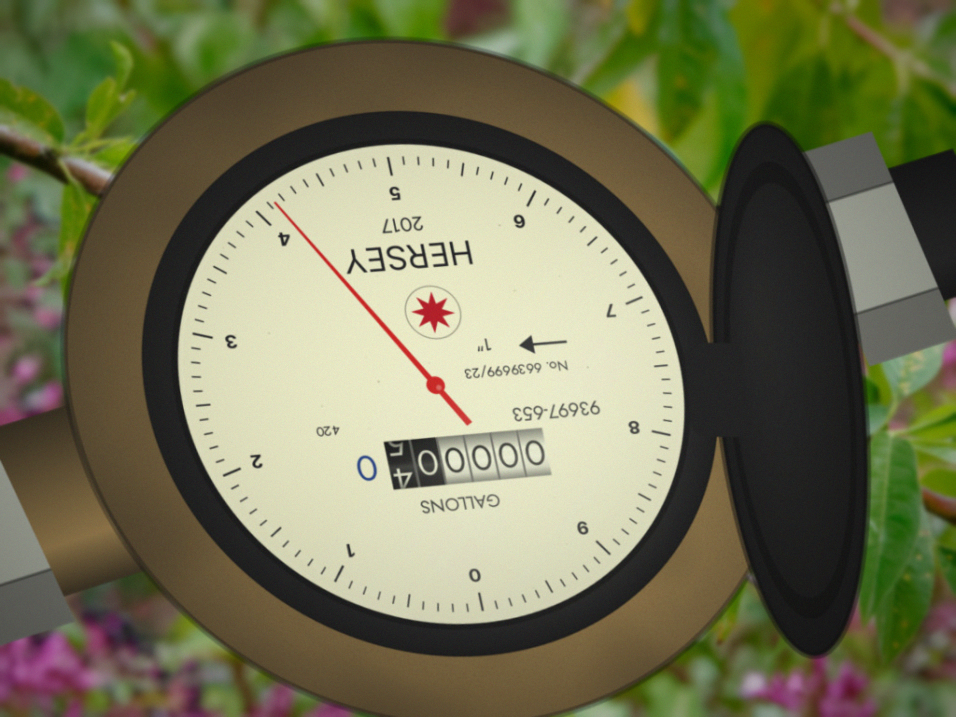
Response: 44.1gal
